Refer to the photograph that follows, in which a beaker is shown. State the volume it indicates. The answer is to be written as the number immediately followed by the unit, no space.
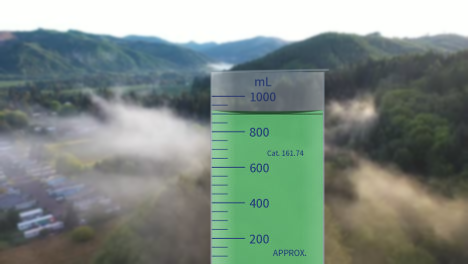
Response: 900mL
